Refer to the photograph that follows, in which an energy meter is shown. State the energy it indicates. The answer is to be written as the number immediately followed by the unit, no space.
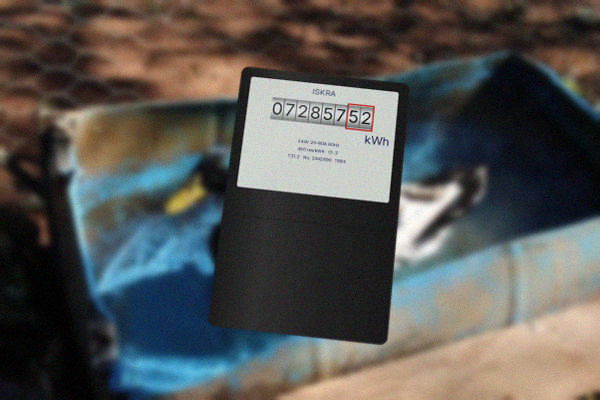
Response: 72857.52kWh
